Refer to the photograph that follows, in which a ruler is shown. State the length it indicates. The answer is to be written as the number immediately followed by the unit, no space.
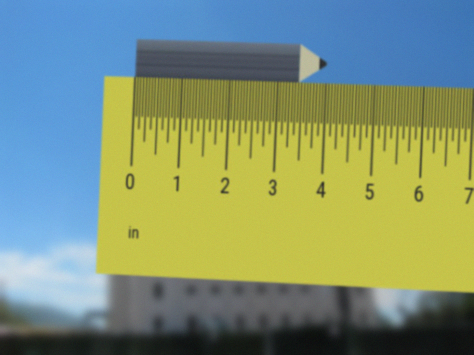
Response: 4in
